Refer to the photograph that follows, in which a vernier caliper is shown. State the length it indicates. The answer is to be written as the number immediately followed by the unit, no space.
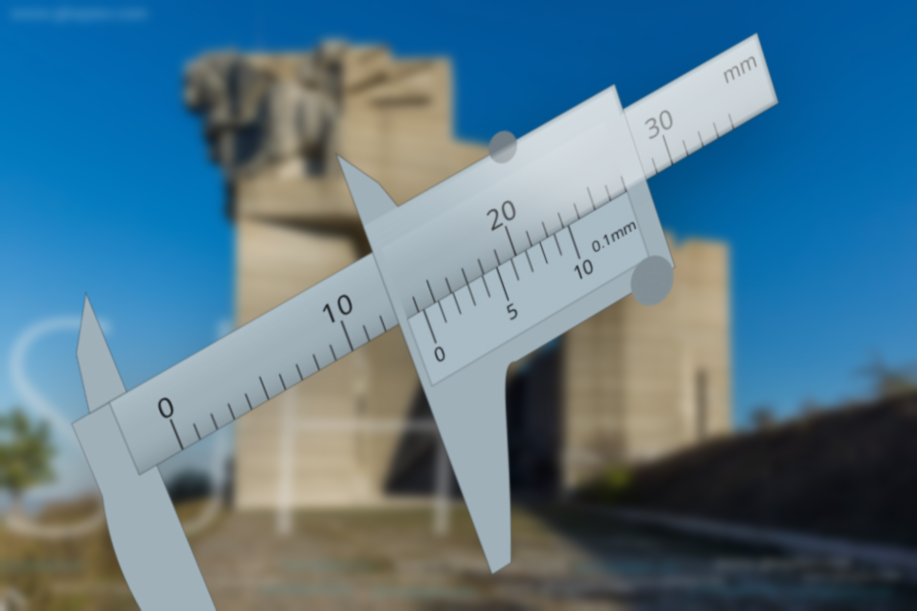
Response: 14.3mm
